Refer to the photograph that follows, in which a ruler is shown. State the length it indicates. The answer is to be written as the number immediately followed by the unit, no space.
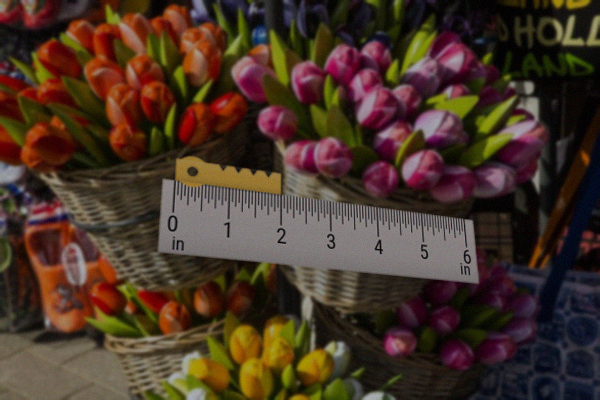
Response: 2in
